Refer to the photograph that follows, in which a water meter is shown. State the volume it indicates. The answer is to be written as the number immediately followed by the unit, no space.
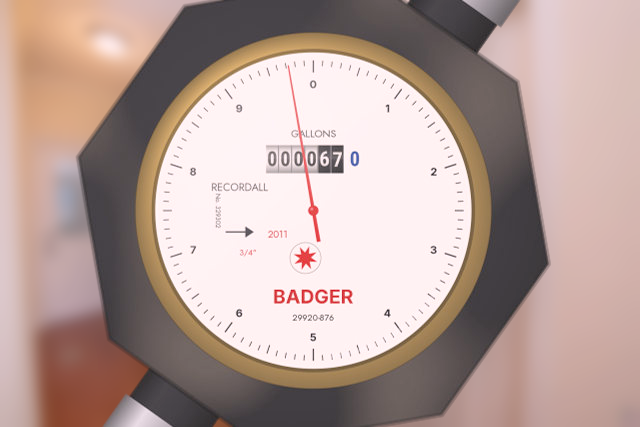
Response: 669.7gal
